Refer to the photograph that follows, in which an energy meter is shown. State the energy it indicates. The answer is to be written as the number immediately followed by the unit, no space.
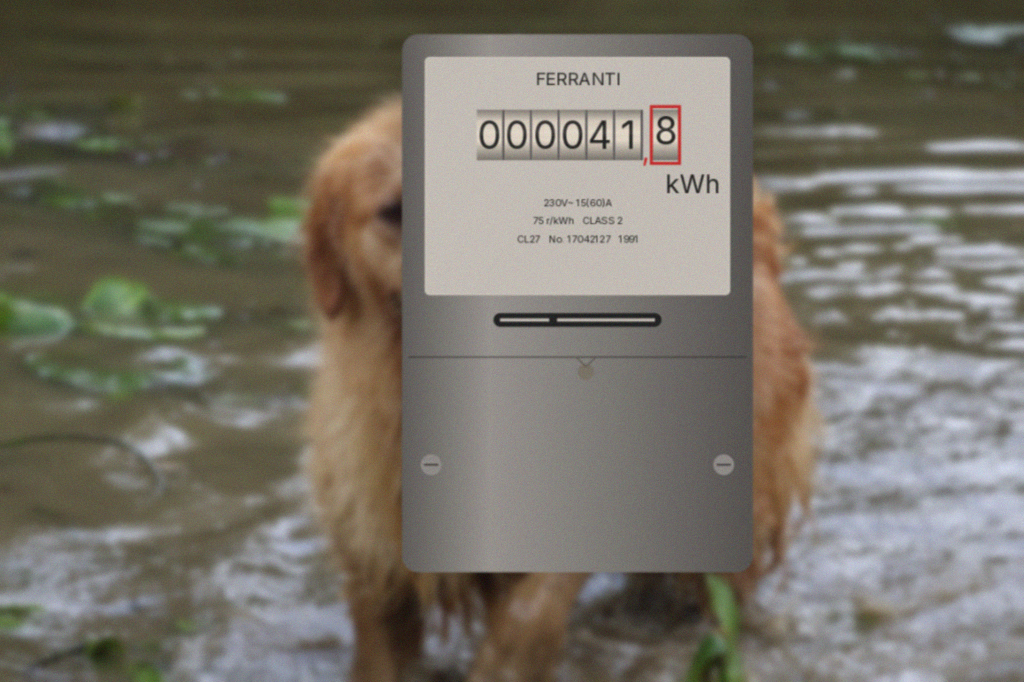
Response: 41.8kWh
